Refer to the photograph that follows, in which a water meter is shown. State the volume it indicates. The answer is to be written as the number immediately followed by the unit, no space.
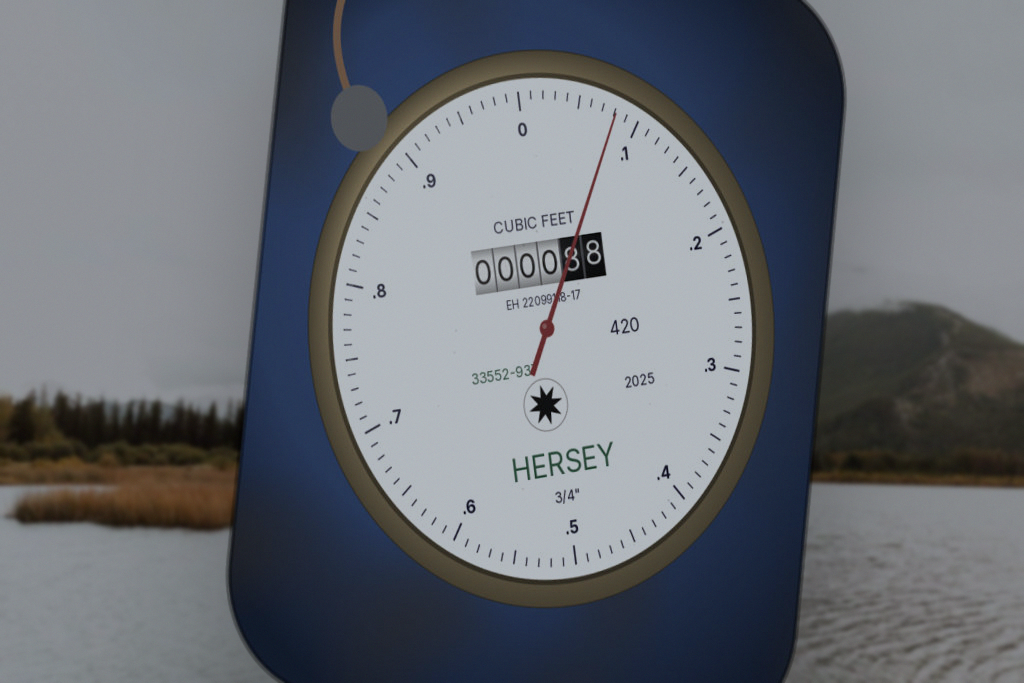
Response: 88.08ft³
